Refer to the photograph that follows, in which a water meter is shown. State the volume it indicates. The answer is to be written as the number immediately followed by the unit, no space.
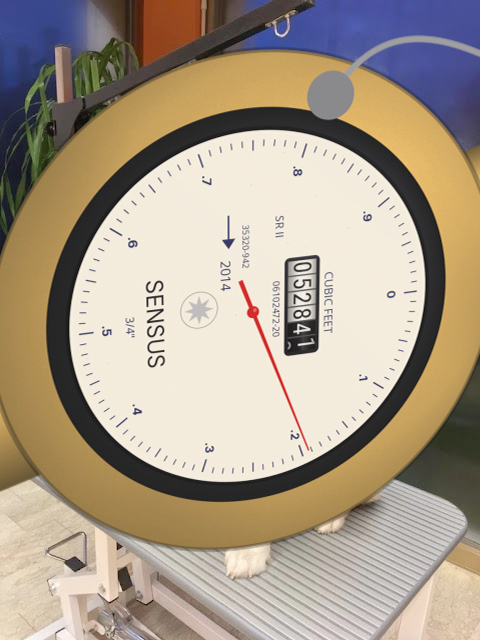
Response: 52841.19ft³
